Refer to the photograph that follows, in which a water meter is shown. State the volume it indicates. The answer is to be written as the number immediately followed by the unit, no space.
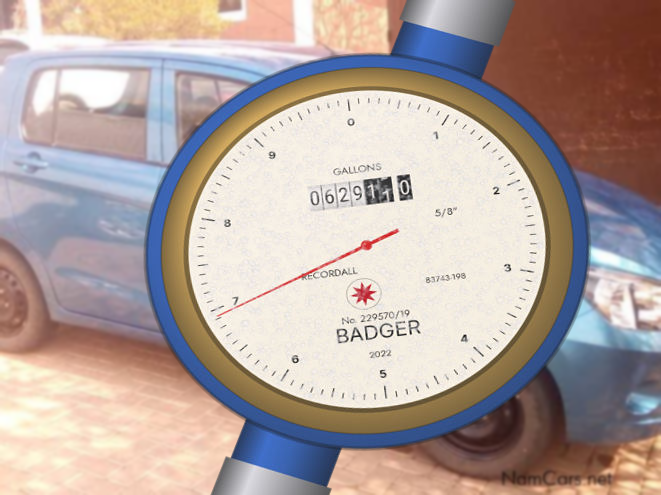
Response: 629106.9gal
